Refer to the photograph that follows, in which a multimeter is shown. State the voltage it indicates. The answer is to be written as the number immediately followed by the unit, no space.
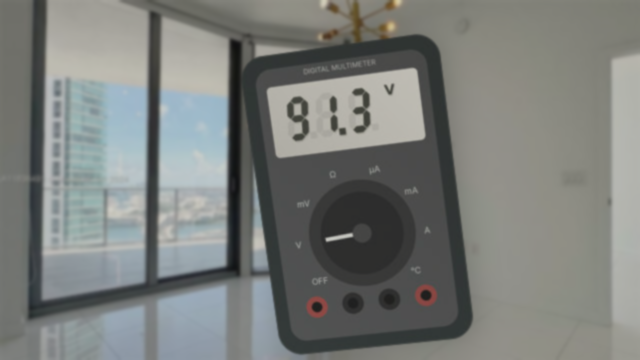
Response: 91.3V
